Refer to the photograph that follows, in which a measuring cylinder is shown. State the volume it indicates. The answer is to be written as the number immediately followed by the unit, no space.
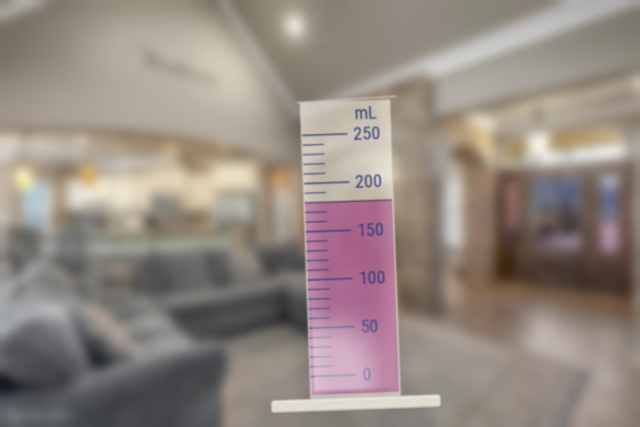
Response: 180mL
